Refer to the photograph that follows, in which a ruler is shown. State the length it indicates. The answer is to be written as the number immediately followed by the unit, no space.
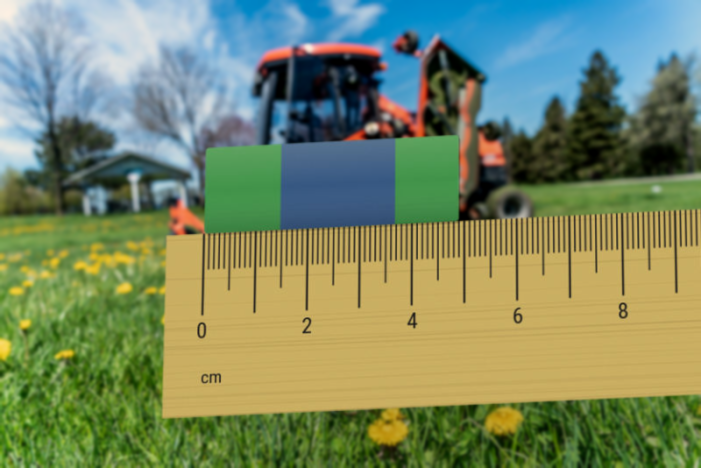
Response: 4.9cm
